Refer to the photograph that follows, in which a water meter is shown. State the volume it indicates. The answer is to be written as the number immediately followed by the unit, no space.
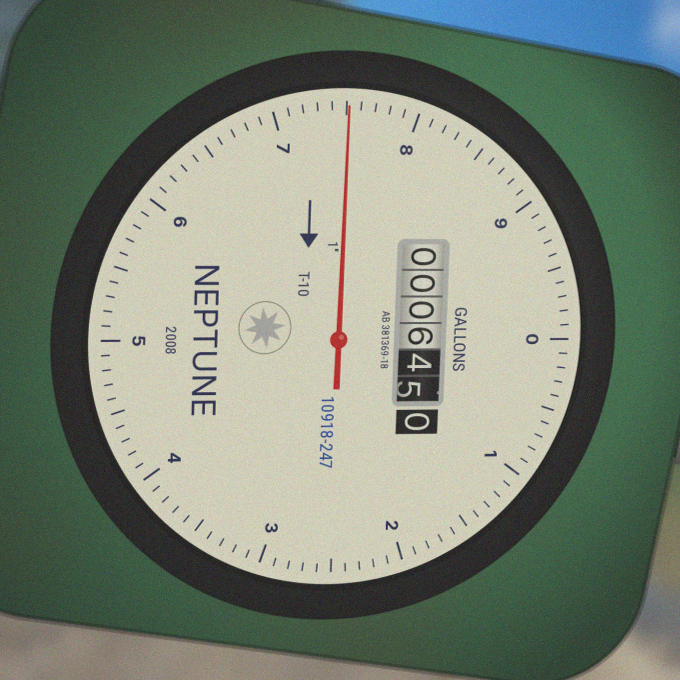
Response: 6447.5gal
